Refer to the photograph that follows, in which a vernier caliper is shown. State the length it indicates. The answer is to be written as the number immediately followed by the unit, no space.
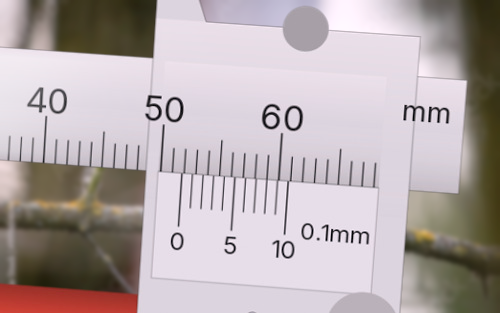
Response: 51.8mm
